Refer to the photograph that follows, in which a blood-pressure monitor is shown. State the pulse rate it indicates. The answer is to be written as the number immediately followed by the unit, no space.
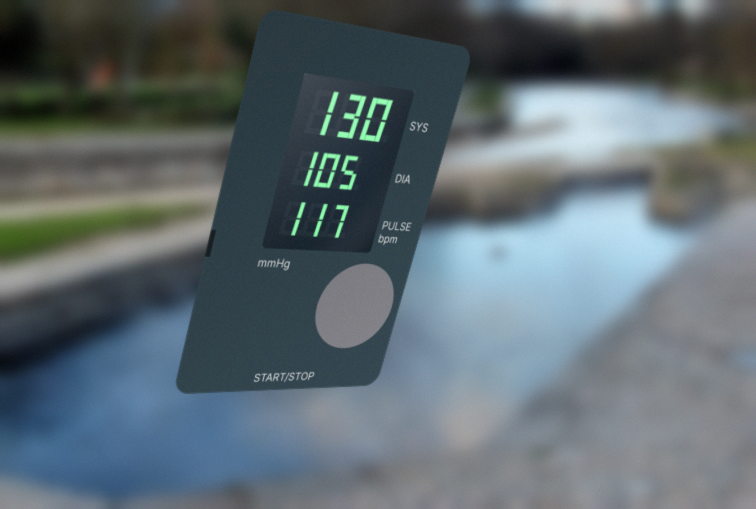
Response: 117bpm
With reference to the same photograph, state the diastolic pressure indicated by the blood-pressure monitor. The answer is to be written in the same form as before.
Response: 105mmHg
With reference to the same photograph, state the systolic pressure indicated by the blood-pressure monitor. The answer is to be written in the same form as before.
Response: 130mmHg
